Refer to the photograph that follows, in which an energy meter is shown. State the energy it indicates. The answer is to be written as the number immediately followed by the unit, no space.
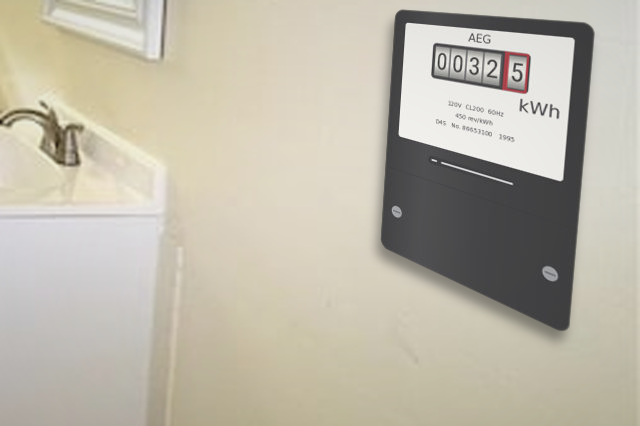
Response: 32.5kWh
